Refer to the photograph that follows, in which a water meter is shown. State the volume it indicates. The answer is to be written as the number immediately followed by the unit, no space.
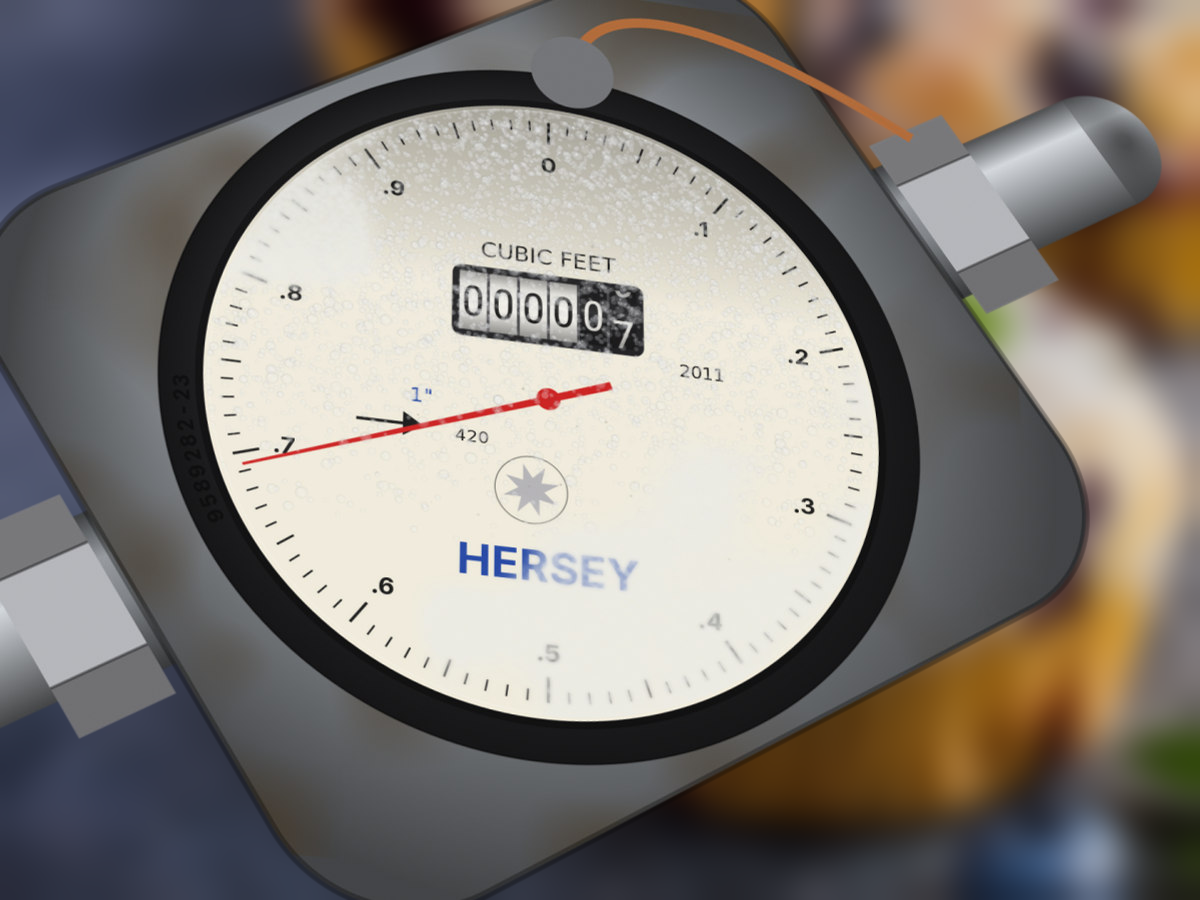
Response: 6.69ft³
